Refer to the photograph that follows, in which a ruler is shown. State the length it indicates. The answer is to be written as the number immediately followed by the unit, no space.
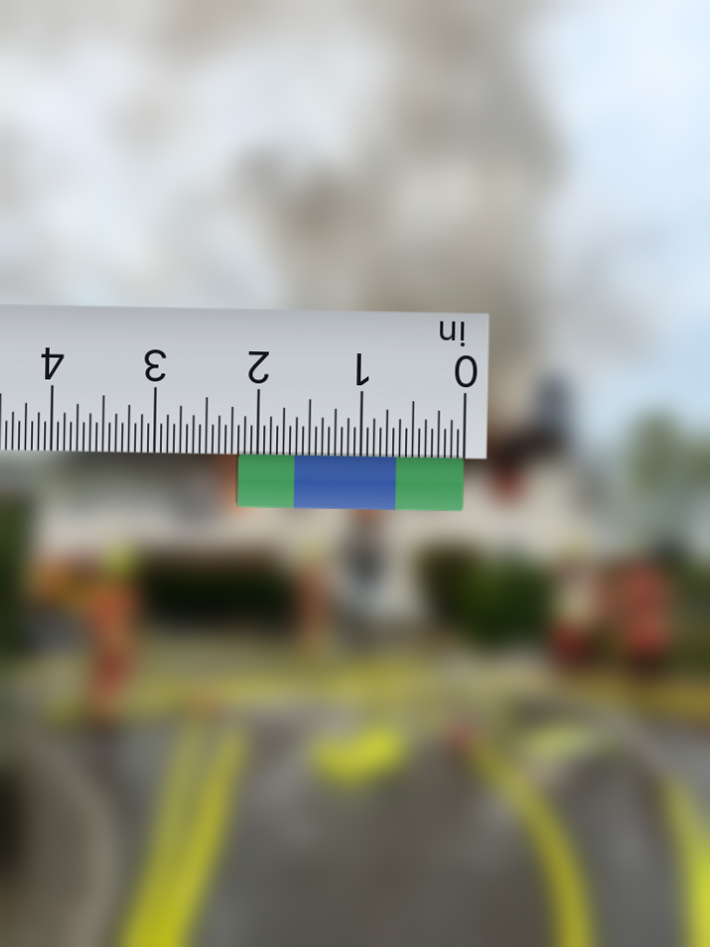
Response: 2.1875in
